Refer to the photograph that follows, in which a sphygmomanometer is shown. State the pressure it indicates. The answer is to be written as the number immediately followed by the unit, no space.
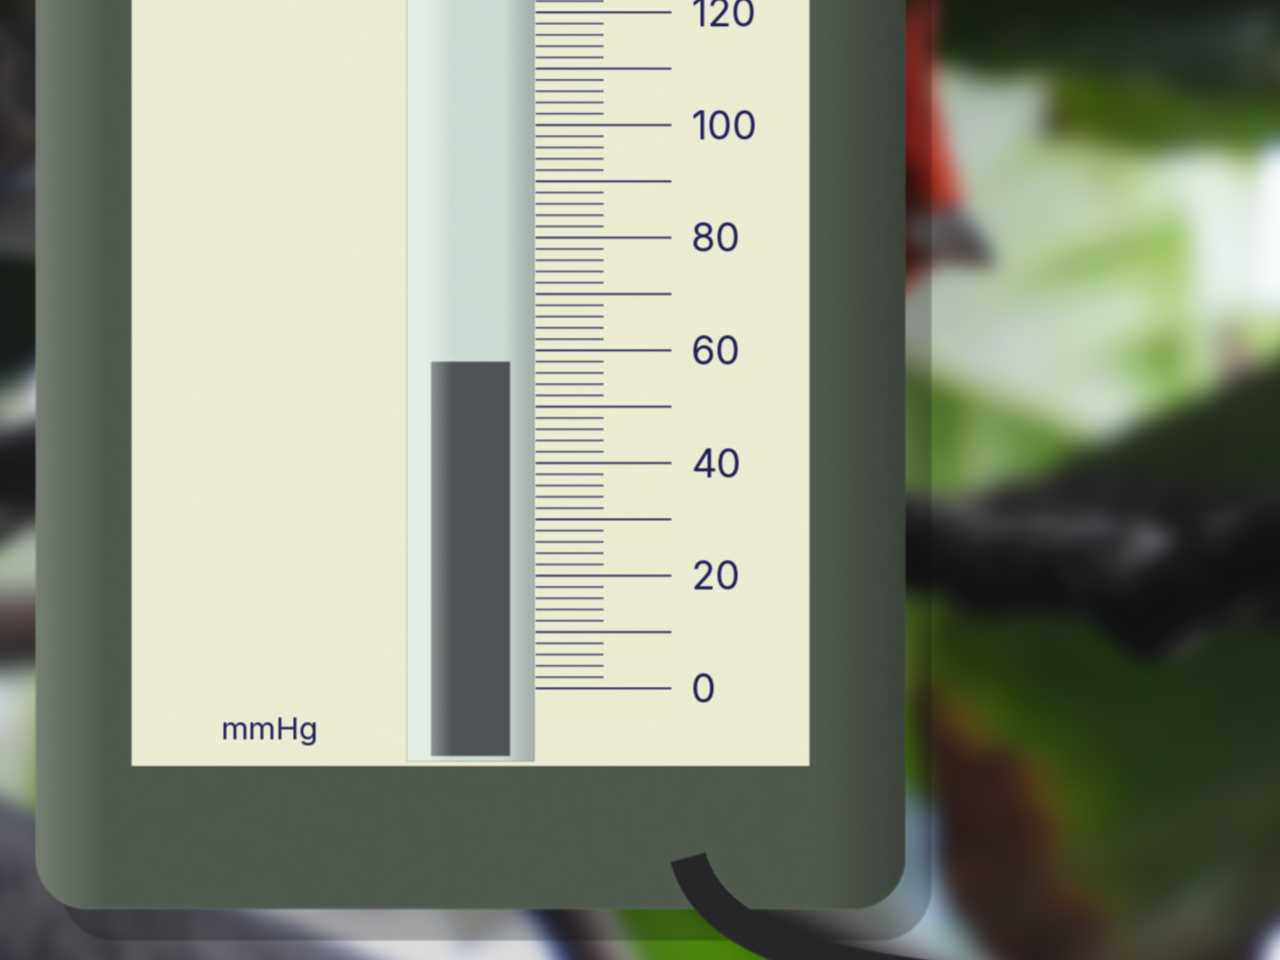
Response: 58mmHg
